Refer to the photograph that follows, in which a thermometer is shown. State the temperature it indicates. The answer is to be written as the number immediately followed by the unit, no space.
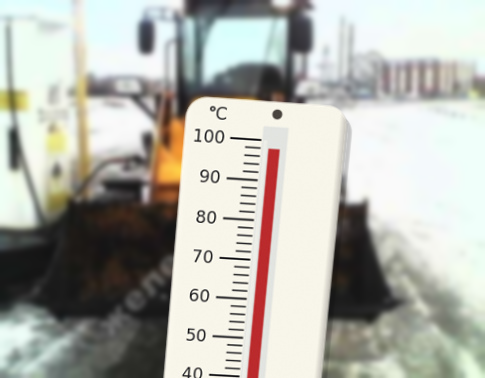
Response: 98°C
